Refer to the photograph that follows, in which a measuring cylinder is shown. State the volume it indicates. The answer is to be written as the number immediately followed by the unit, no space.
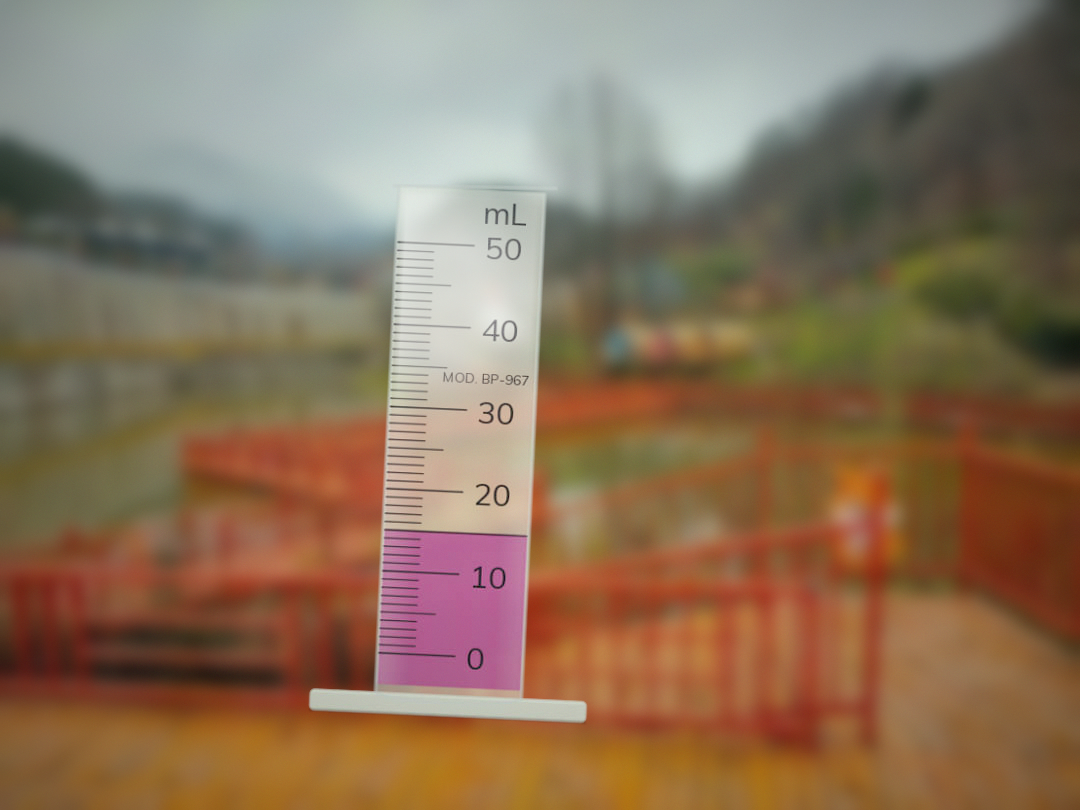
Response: 15mL
